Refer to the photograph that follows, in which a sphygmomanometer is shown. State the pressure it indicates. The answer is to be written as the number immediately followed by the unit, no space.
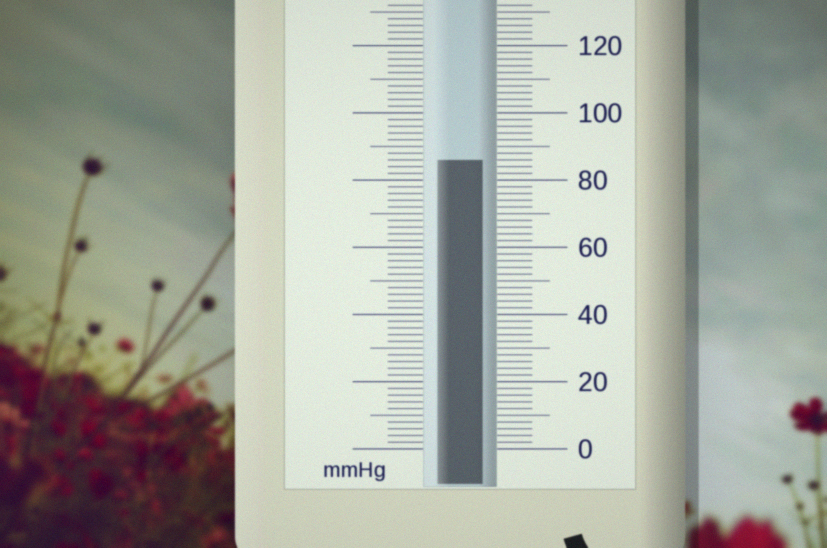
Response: 86mmHg
